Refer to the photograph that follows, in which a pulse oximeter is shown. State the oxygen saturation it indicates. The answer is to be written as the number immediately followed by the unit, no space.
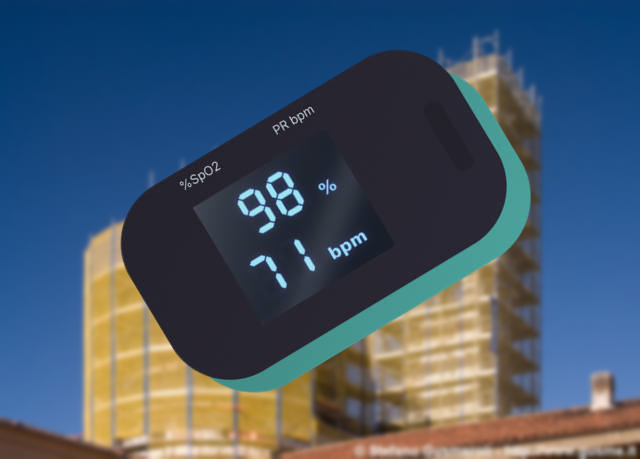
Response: 98%
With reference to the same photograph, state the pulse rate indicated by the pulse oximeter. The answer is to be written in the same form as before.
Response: 71bpm
